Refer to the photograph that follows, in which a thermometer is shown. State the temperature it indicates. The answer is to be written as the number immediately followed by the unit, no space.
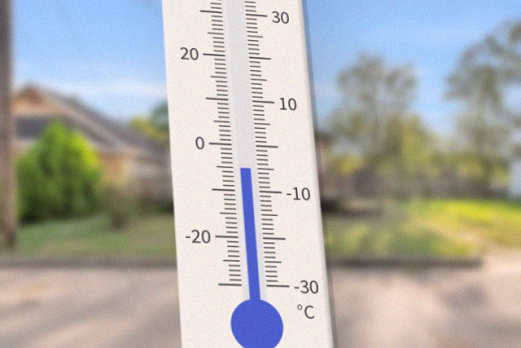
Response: -5°C
